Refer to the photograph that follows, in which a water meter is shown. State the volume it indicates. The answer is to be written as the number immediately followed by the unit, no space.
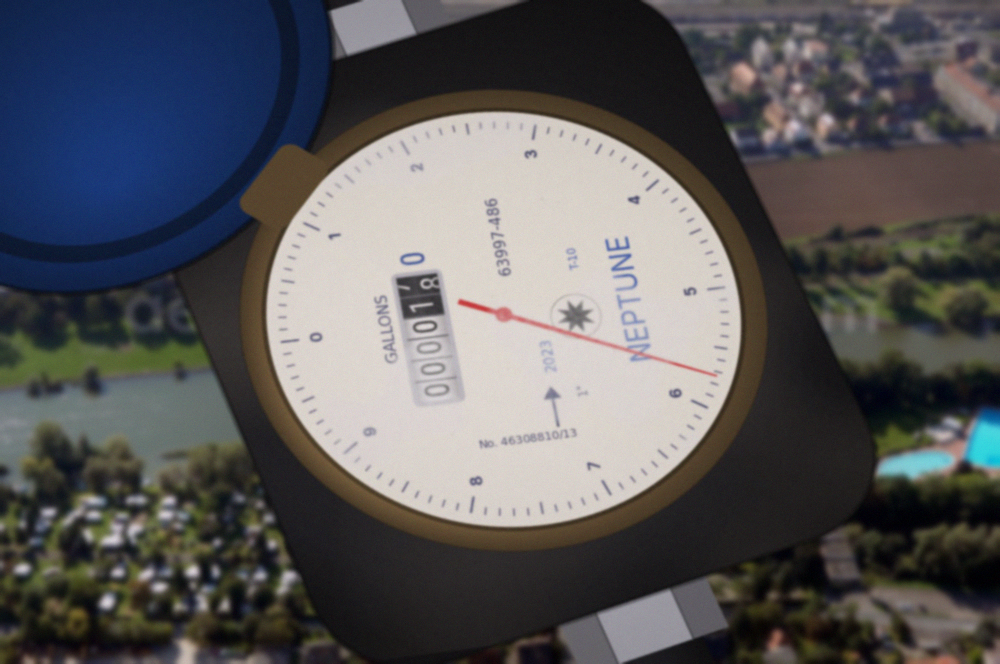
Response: 175.7gal
